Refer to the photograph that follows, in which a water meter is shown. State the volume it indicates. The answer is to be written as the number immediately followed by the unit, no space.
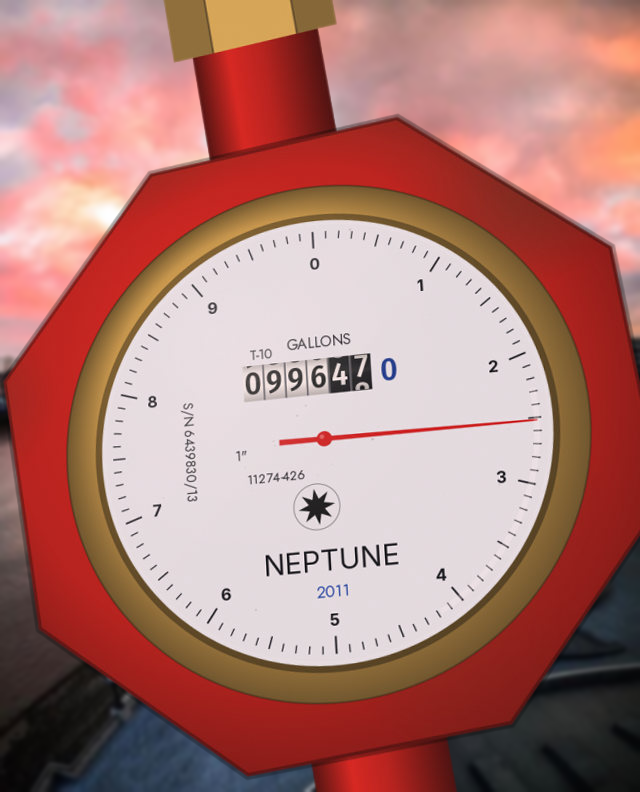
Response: 996472.5gal
